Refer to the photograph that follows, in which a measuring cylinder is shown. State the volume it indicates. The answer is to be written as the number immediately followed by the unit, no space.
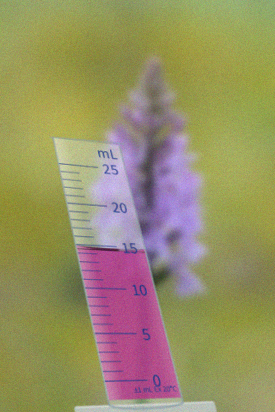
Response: 14.5mL
